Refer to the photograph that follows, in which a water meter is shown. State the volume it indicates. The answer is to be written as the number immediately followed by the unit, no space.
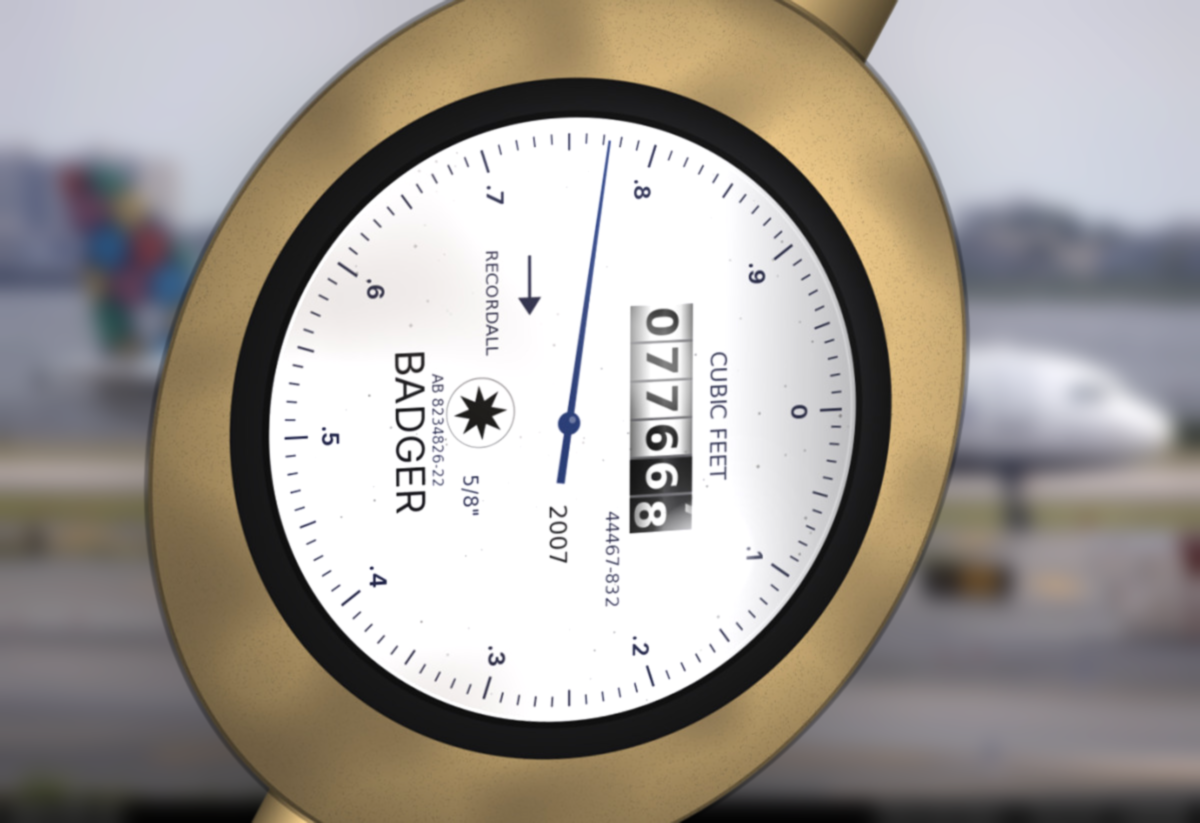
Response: 77667.77ft³
